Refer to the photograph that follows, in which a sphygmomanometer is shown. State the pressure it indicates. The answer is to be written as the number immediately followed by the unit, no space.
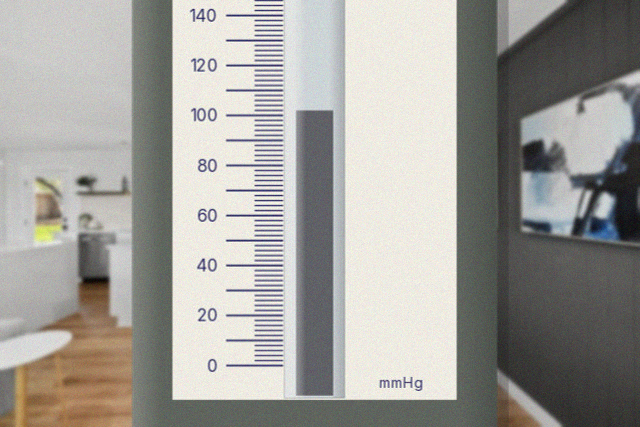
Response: 102mmHg
